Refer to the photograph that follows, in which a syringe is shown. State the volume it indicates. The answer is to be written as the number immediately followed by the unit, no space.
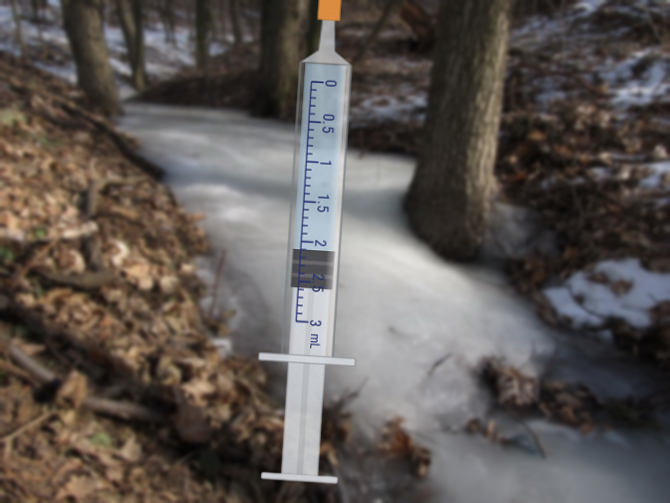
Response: 2.1mL
